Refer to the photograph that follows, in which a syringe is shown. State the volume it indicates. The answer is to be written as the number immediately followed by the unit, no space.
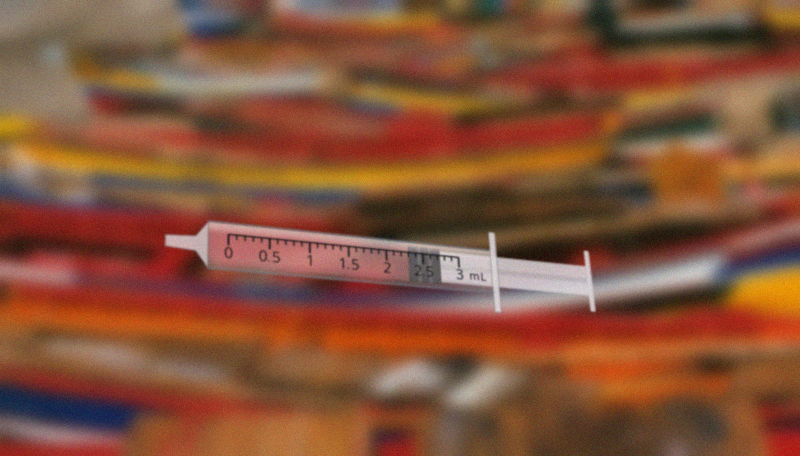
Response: 2.3mL
